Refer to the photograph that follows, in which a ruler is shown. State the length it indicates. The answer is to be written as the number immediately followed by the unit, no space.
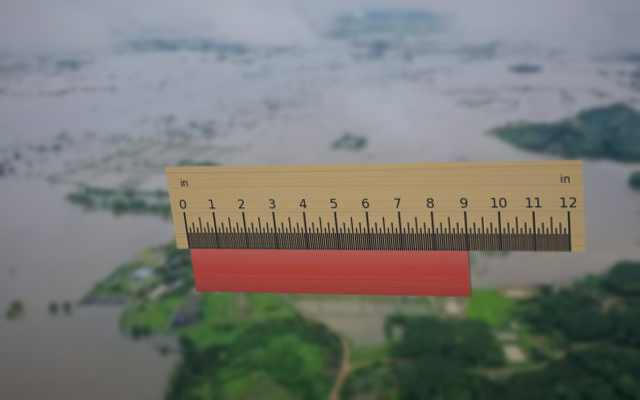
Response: 9in
